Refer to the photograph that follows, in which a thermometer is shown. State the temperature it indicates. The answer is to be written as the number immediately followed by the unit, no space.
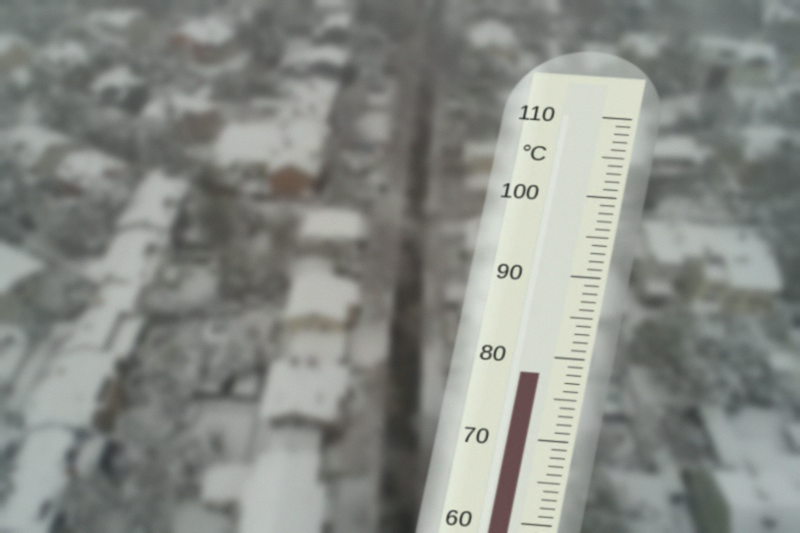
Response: 78°C
